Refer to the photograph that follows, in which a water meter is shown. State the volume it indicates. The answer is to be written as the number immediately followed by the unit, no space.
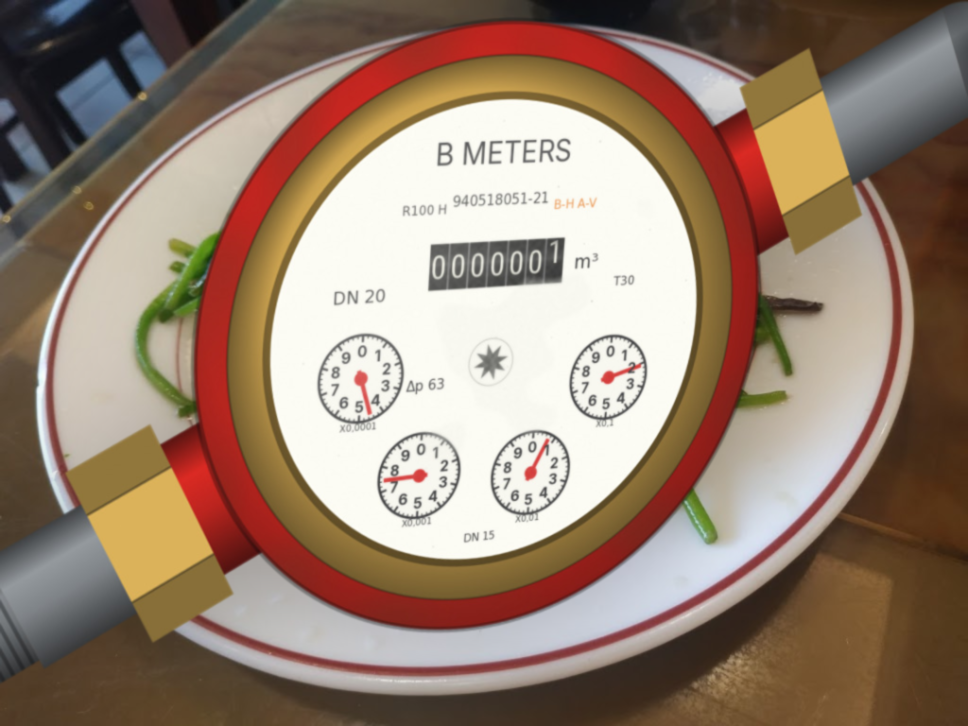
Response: 1.2074m³
